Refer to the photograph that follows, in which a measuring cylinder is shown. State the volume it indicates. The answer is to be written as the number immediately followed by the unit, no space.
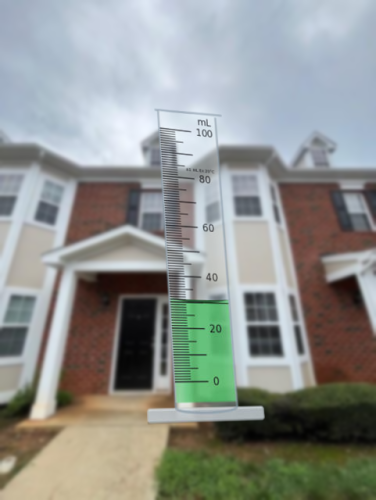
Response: 30mL
